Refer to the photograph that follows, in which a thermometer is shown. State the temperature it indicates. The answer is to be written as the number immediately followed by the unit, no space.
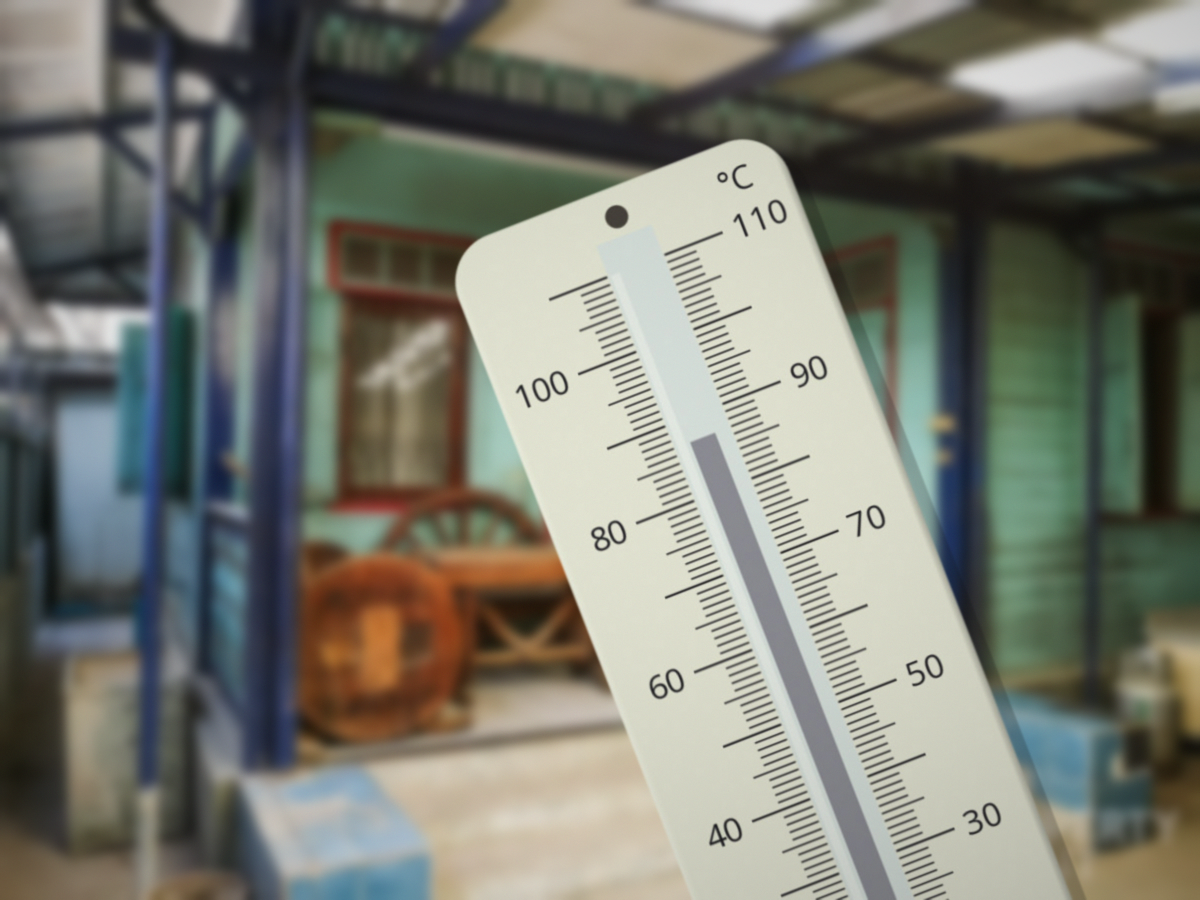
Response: 87°C
